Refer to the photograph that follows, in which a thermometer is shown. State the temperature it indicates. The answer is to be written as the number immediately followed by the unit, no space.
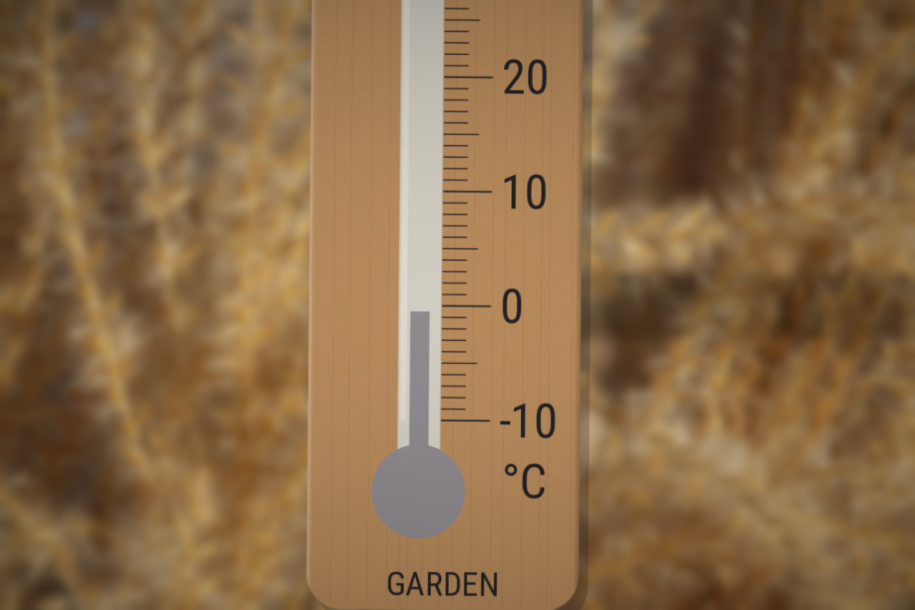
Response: -0.5°C
